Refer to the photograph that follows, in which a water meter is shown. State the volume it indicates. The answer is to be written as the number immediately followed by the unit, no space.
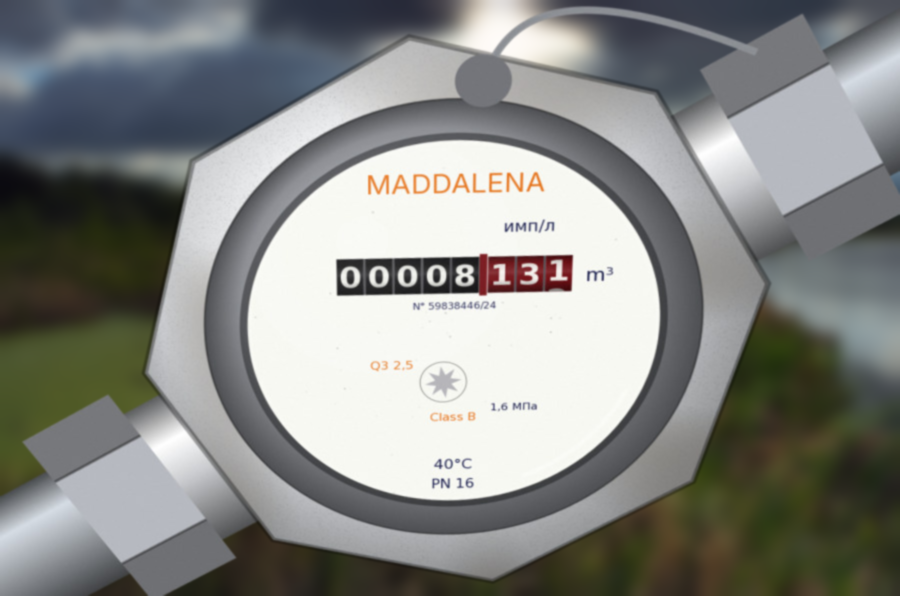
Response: 8.131m³
